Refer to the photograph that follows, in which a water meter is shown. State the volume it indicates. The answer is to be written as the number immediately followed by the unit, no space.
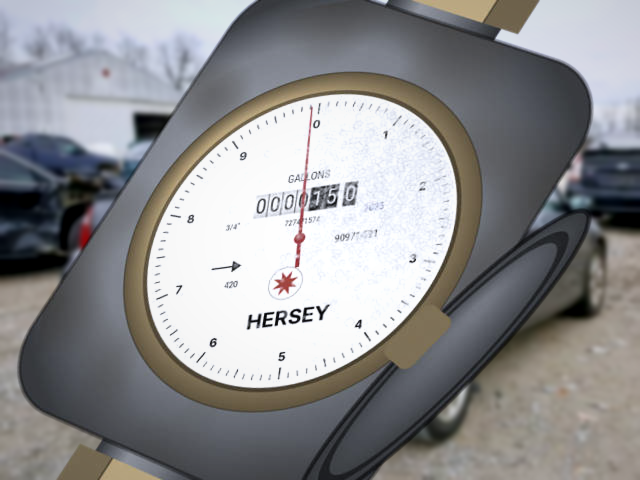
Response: 149.9gal
